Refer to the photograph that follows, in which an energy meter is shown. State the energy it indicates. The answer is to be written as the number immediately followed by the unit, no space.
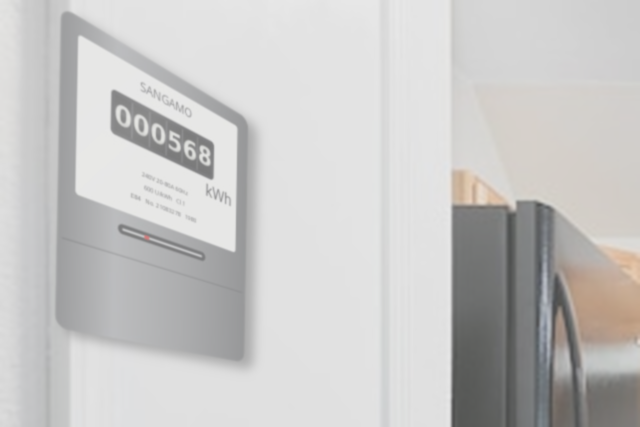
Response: 568kWh
